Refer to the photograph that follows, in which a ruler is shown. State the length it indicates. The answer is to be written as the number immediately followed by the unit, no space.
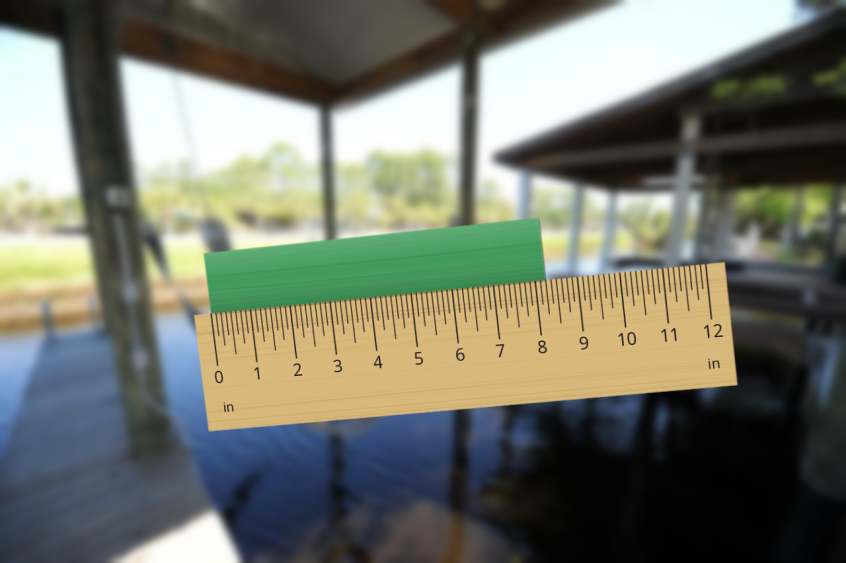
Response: 8.25in
